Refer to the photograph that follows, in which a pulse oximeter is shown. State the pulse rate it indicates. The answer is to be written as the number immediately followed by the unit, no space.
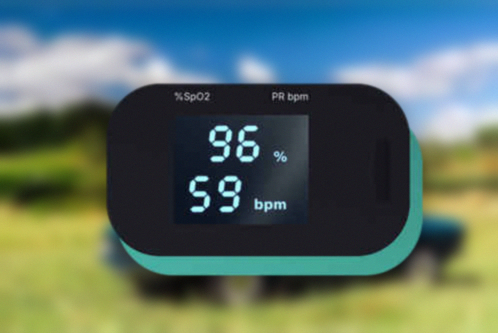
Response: 59bpm
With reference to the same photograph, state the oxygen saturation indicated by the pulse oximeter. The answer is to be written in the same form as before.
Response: 96%
